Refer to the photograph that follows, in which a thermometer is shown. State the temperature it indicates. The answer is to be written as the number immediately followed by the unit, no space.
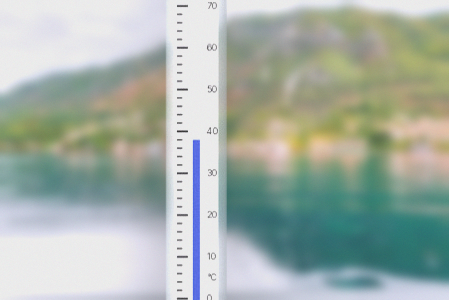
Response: 38°C
